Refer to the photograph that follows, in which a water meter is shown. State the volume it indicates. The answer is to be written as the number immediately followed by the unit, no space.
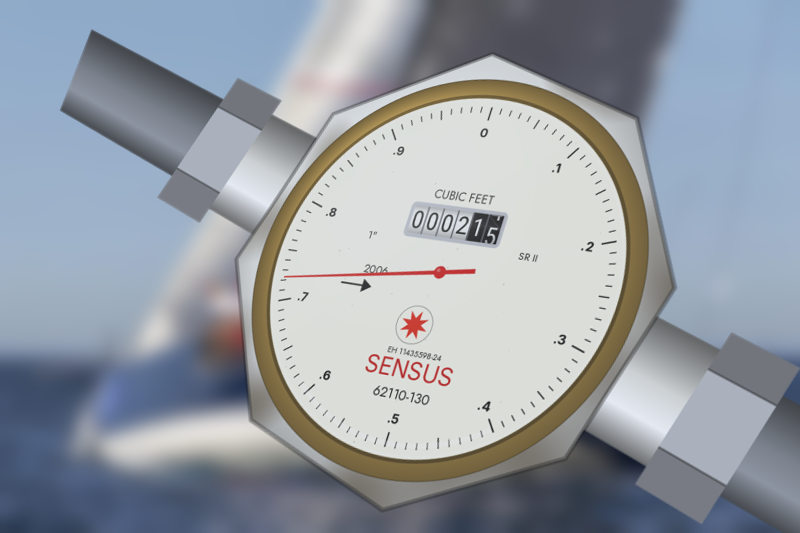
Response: 214.72ft³
